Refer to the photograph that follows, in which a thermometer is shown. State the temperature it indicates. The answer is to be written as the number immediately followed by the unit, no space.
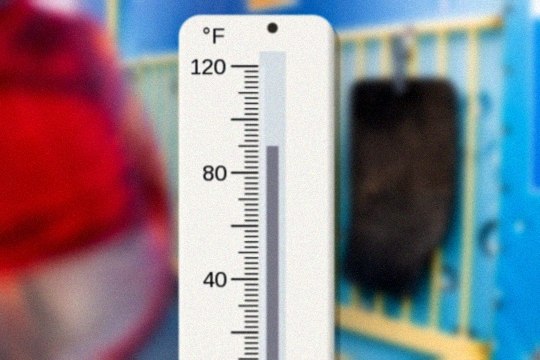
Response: 90°F
